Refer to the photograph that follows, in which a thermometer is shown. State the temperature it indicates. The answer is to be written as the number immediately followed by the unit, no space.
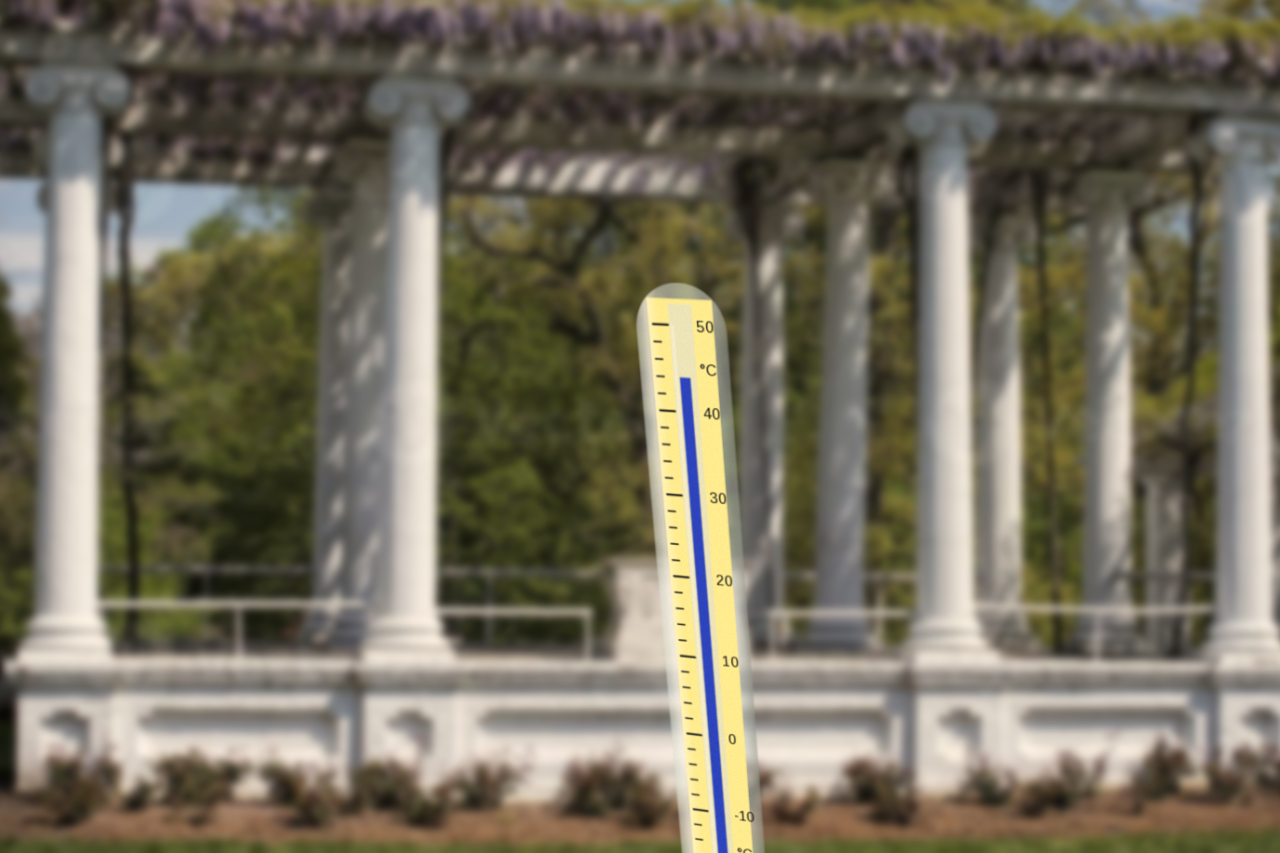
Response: 44°C
